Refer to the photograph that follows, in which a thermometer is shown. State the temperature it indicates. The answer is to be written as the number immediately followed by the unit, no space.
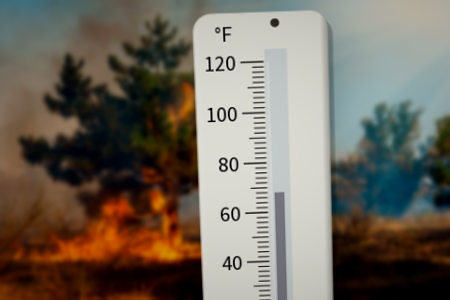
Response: 68°F
